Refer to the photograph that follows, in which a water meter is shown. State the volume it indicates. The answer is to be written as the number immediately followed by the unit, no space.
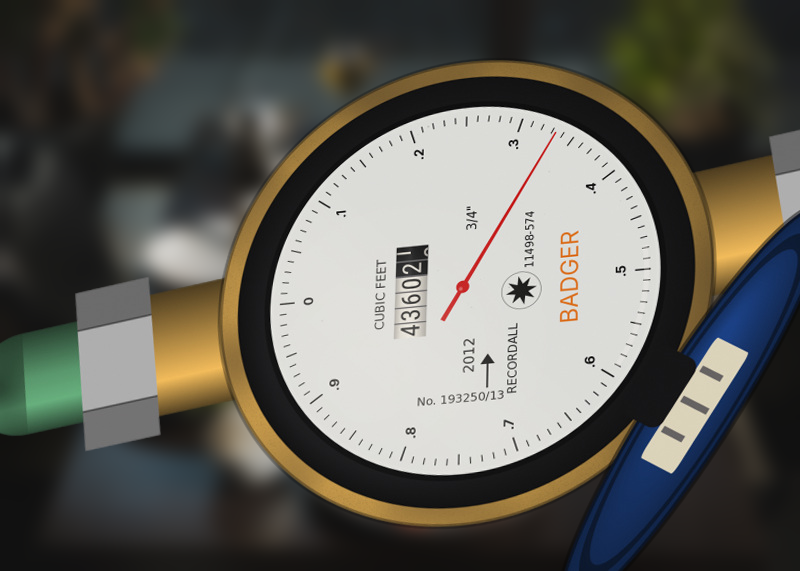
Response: 436021.33ft³
